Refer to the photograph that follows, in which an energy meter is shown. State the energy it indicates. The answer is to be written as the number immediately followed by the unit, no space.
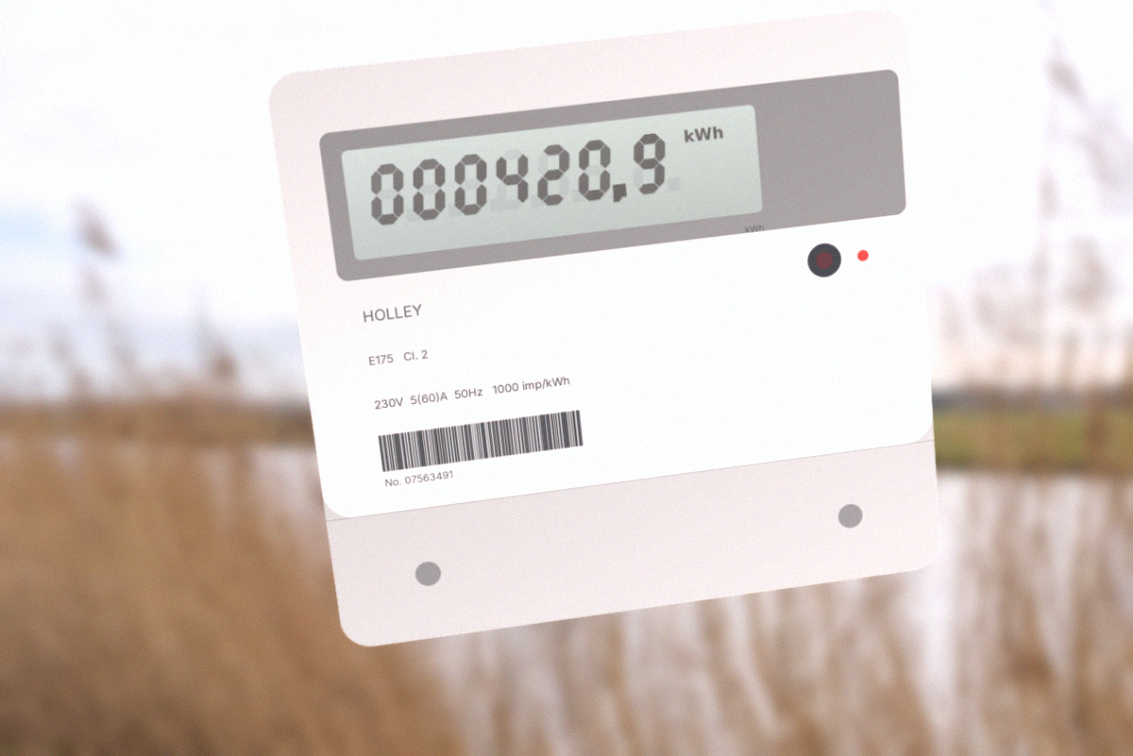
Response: 420.9kWh
